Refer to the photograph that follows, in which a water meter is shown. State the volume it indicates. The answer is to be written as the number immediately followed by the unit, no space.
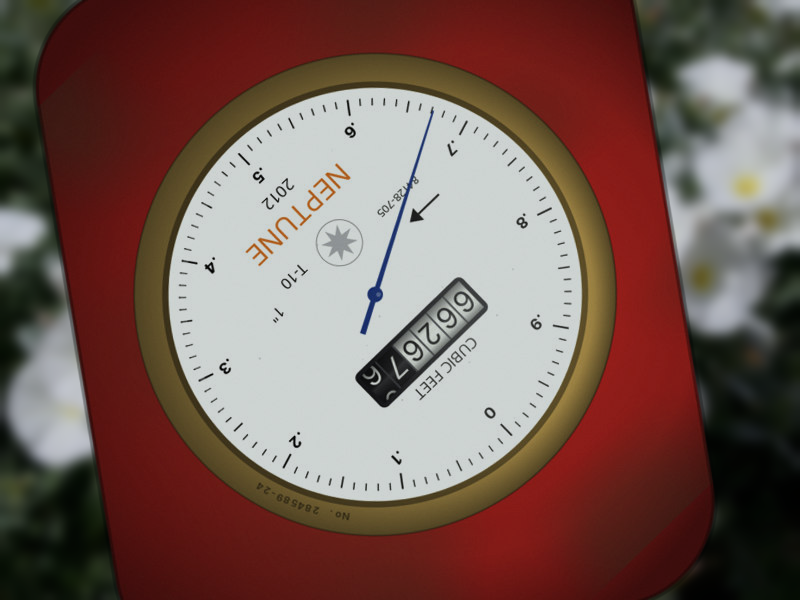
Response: 662675.67ft³
